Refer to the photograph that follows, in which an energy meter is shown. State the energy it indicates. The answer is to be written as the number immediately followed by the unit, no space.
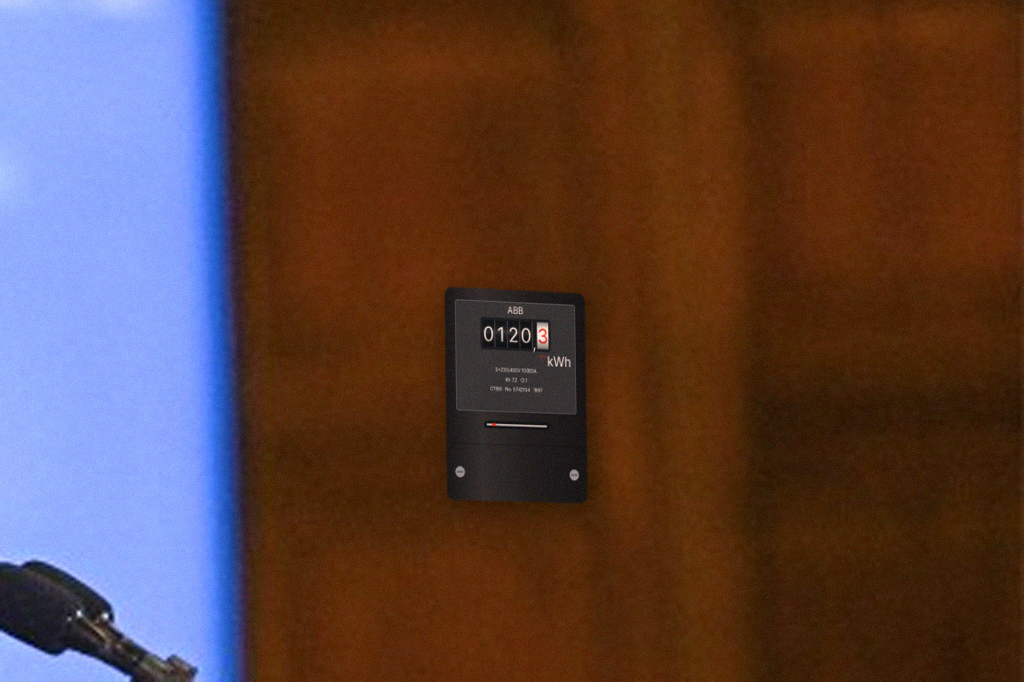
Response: 120.3kWh
